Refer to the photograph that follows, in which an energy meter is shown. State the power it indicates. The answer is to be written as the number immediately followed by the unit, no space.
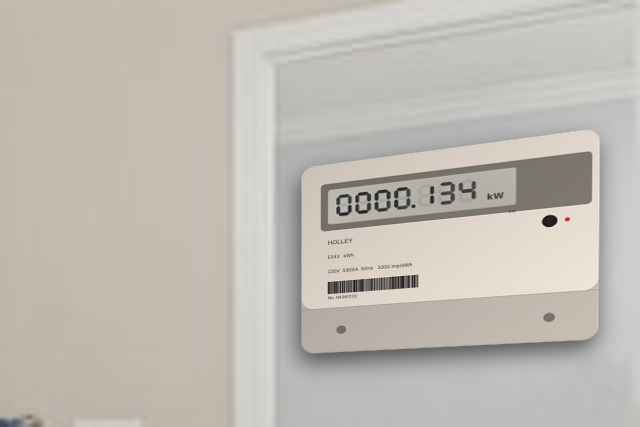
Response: 0.134kW
